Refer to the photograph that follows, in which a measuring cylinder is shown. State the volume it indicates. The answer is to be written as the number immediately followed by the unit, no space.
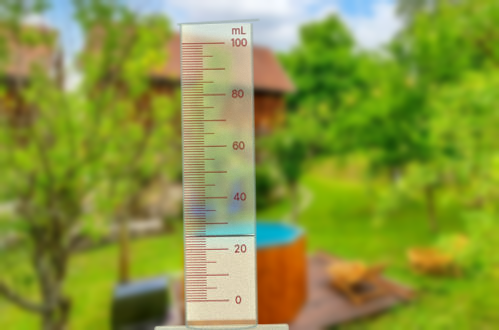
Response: 25mL
